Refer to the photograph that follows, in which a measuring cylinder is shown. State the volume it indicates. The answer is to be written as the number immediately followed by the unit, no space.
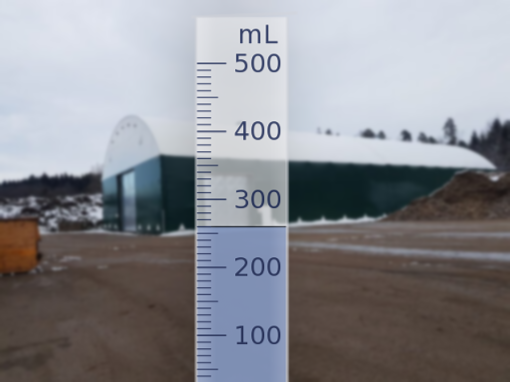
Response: 260mL
